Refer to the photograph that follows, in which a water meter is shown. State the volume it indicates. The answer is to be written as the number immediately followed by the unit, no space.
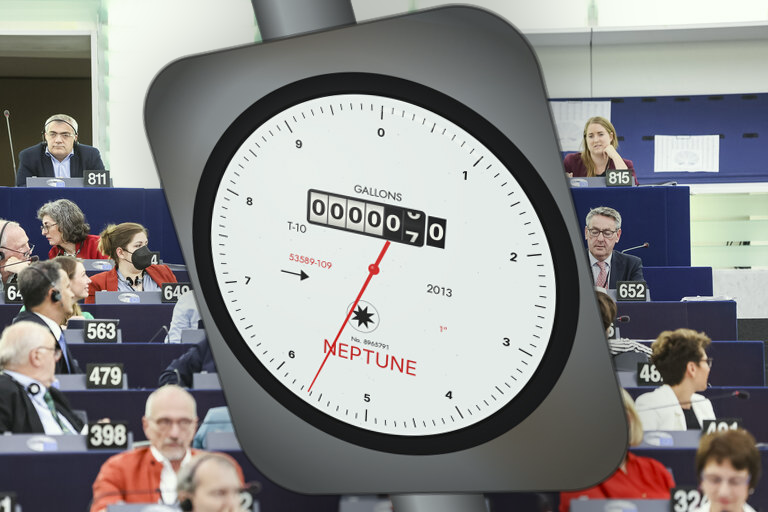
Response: 65.6gal
